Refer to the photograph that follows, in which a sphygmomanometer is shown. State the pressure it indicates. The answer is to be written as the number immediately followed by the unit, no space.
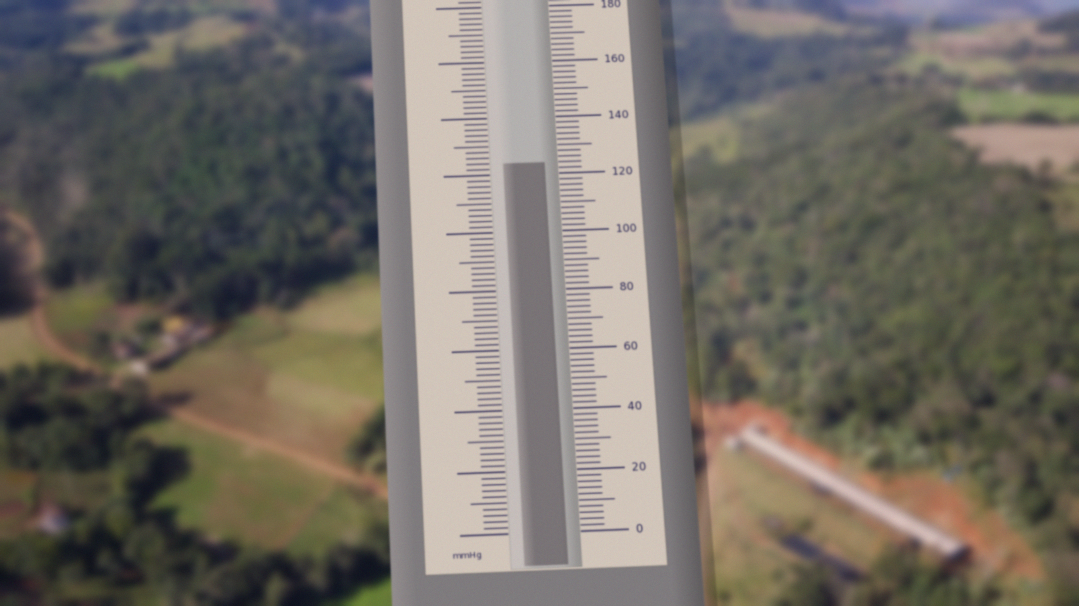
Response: 124mmHg
